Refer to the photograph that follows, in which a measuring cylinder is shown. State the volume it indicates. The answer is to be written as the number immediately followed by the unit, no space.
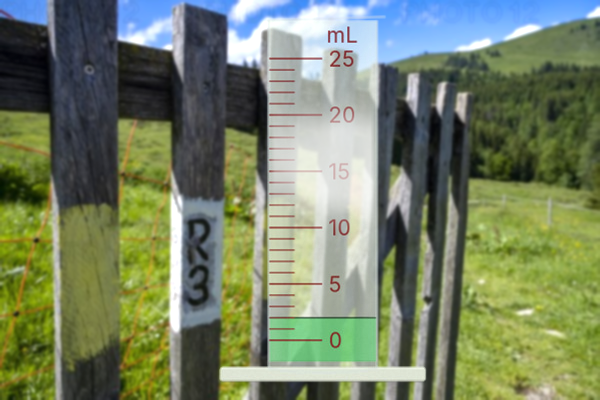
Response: 2mL
